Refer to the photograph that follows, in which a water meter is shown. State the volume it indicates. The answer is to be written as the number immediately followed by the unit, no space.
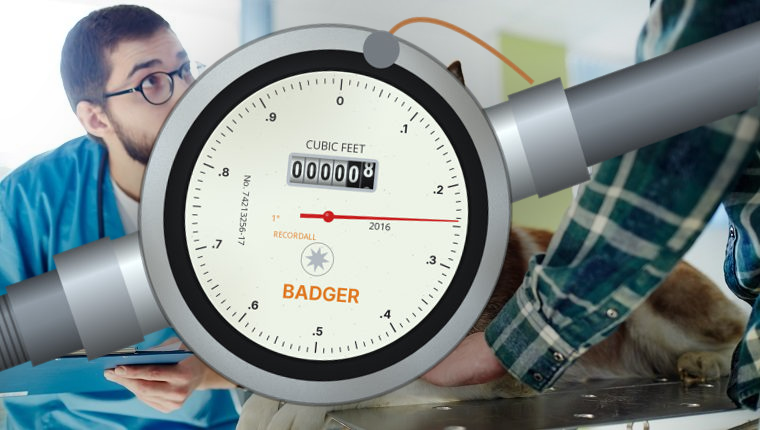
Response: 8.24ft³
